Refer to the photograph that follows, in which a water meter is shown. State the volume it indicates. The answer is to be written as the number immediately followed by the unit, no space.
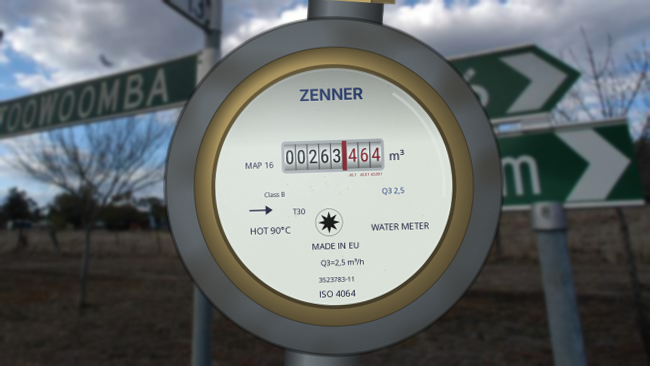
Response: 263.464m³
